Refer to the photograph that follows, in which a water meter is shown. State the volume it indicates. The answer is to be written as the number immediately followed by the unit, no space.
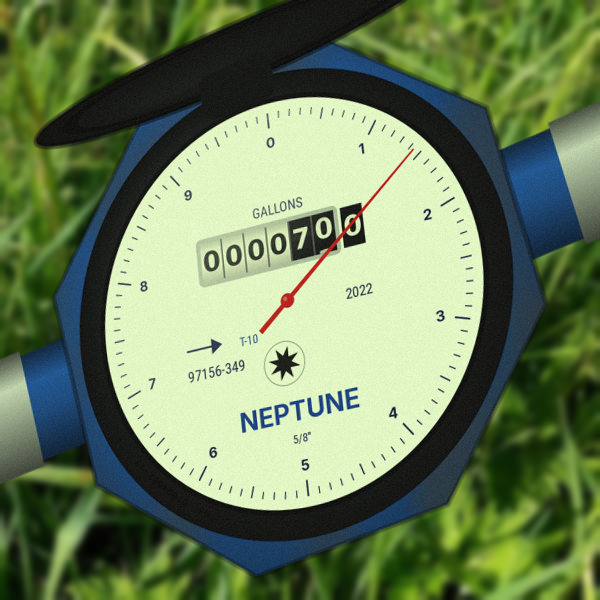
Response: 701.4gal
